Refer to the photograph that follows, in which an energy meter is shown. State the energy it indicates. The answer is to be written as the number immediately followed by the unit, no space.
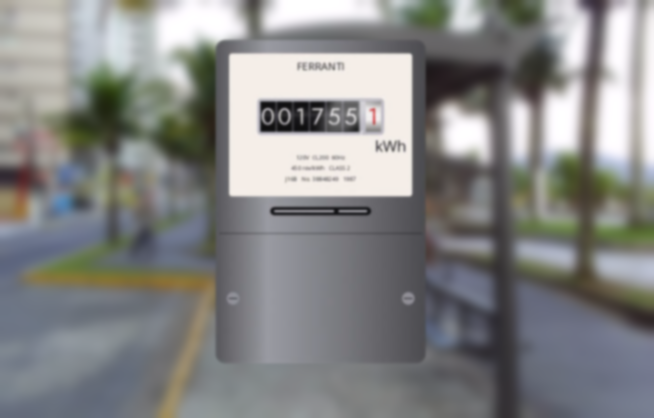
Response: 1755.1kWh
